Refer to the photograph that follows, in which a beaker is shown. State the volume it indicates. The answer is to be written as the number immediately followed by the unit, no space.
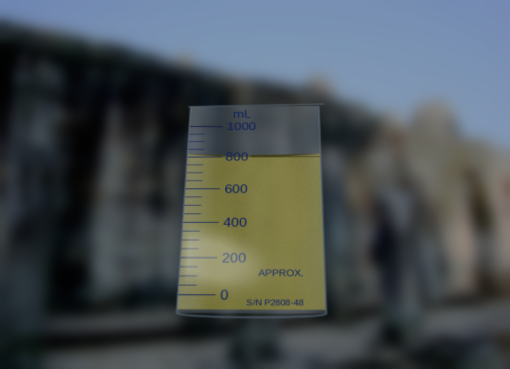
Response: 800mL
